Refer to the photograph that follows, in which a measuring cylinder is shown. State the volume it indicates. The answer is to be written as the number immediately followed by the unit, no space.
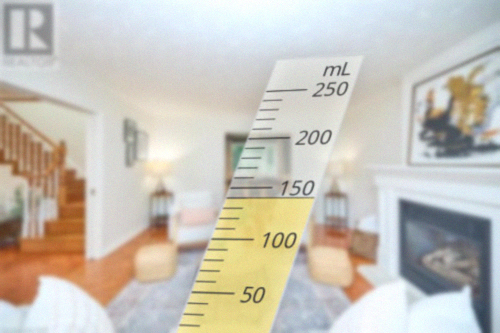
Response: 140mL
